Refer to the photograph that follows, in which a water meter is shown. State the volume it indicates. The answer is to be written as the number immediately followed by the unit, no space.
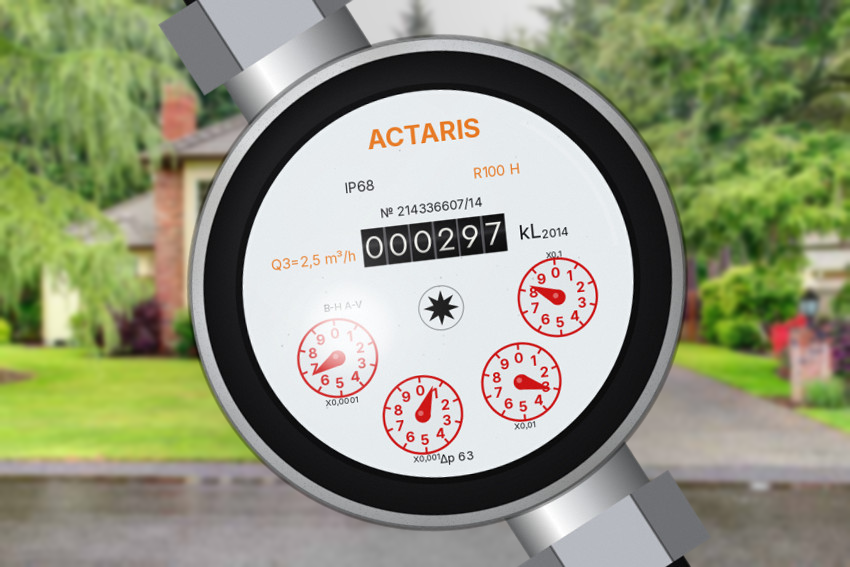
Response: 297.8306kL
